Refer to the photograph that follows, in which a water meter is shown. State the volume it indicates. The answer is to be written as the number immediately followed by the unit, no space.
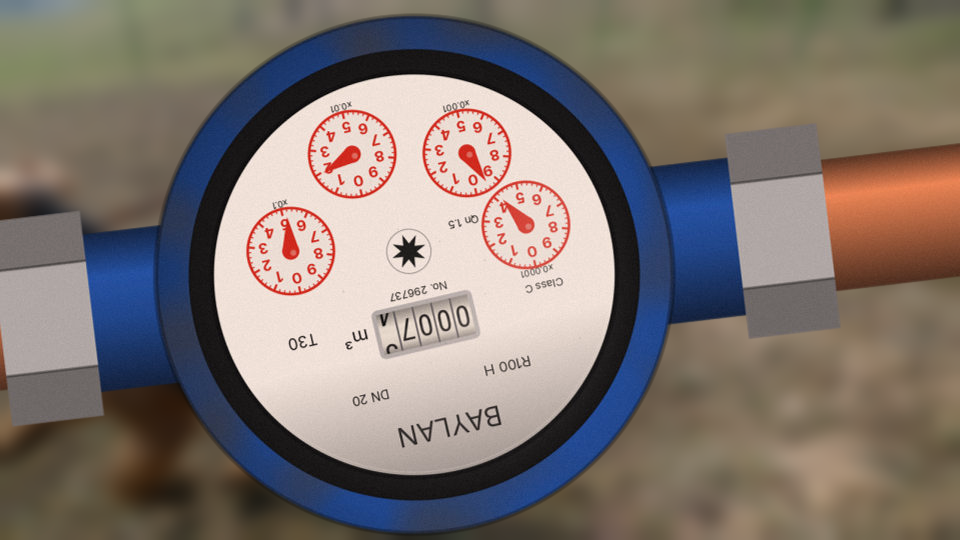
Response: 73.5194m³
